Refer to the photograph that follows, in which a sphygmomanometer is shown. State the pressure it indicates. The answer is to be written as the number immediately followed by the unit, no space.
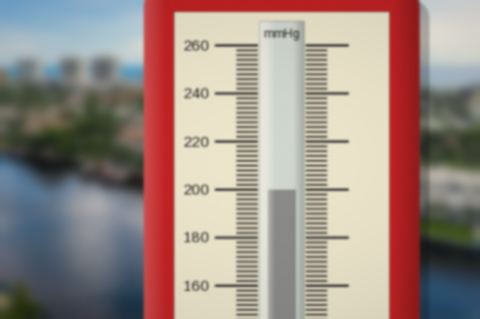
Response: 200mmHg
